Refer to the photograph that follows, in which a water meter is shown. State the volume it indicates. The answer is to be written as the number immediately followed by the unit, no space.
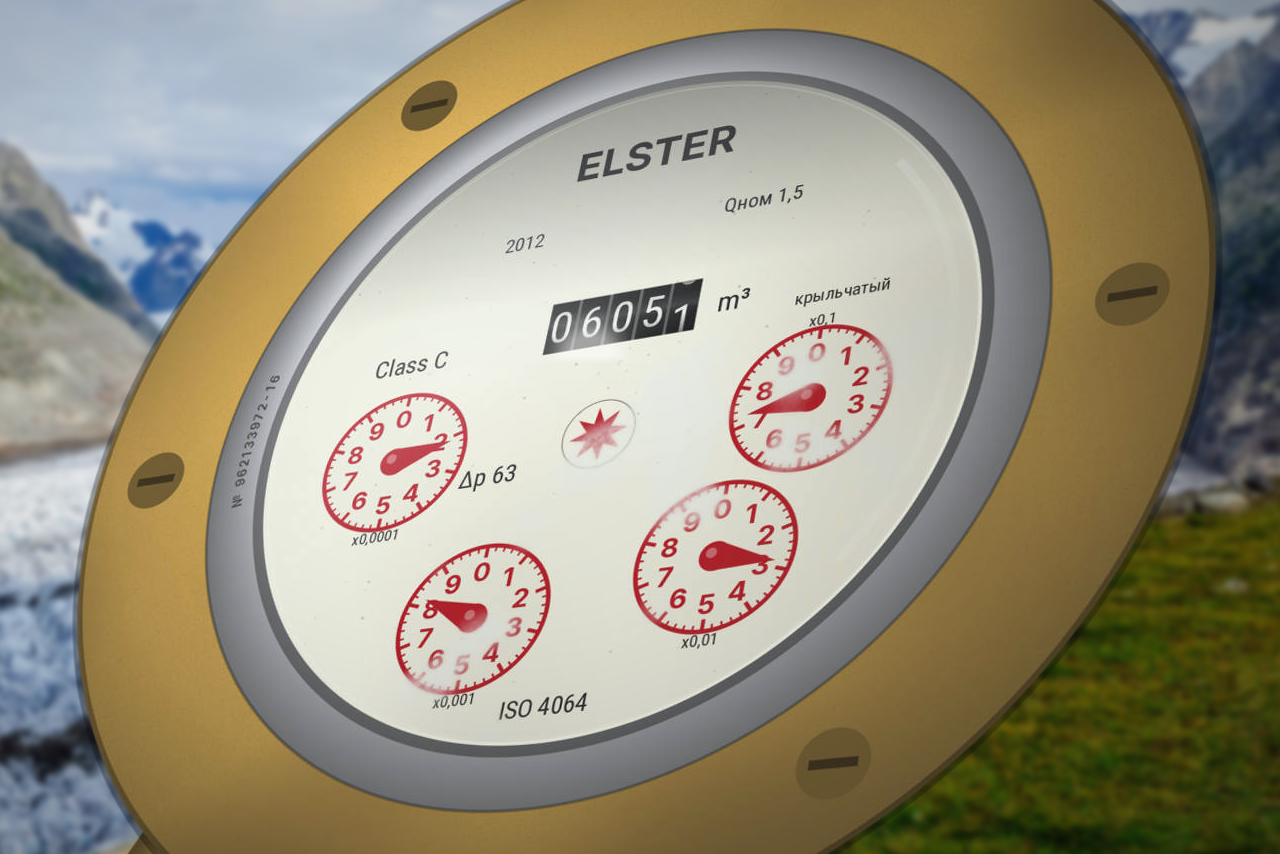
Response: 6050.7282m³
